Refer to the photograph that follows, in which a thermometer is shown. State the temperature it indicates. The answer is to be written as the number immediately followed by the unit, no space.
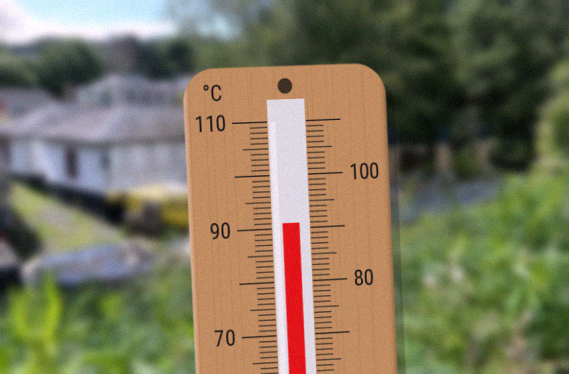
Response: 91°C
